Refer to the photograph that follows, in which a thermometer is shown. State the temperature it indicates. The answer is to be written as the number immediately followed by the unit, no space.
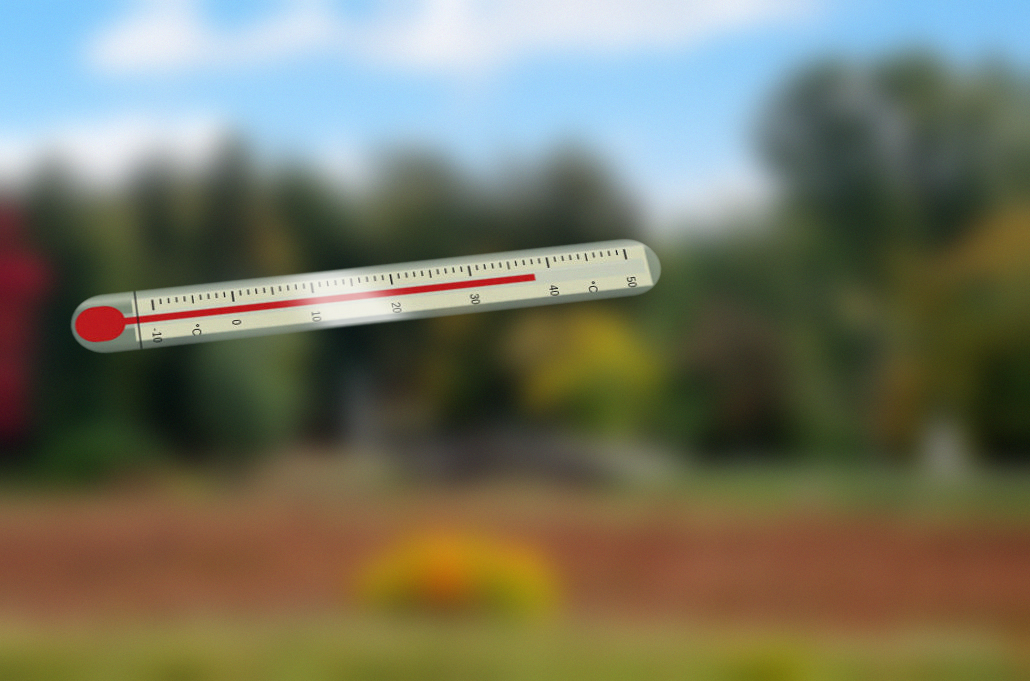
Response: 38°C
